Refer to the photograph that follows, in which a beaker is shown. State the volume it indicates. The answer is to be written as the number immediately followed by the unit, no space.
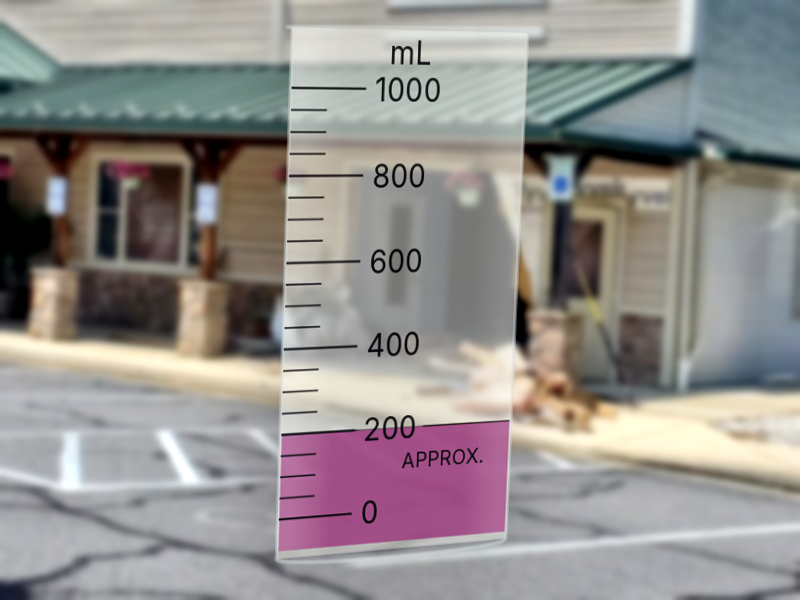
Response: 200mL
